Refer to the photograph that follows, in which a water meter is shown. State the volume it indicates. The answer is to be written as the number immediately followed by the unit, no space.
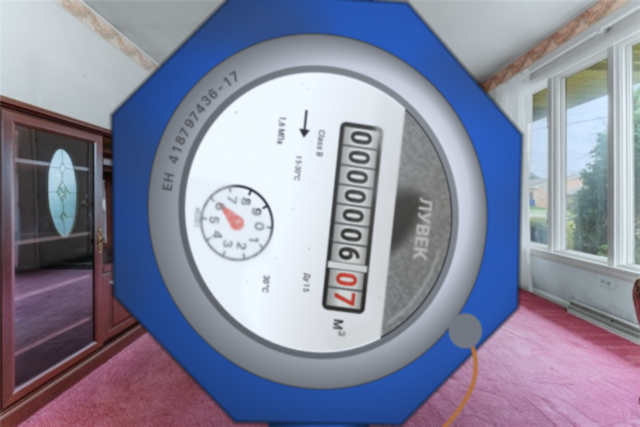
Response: 6.076m³
